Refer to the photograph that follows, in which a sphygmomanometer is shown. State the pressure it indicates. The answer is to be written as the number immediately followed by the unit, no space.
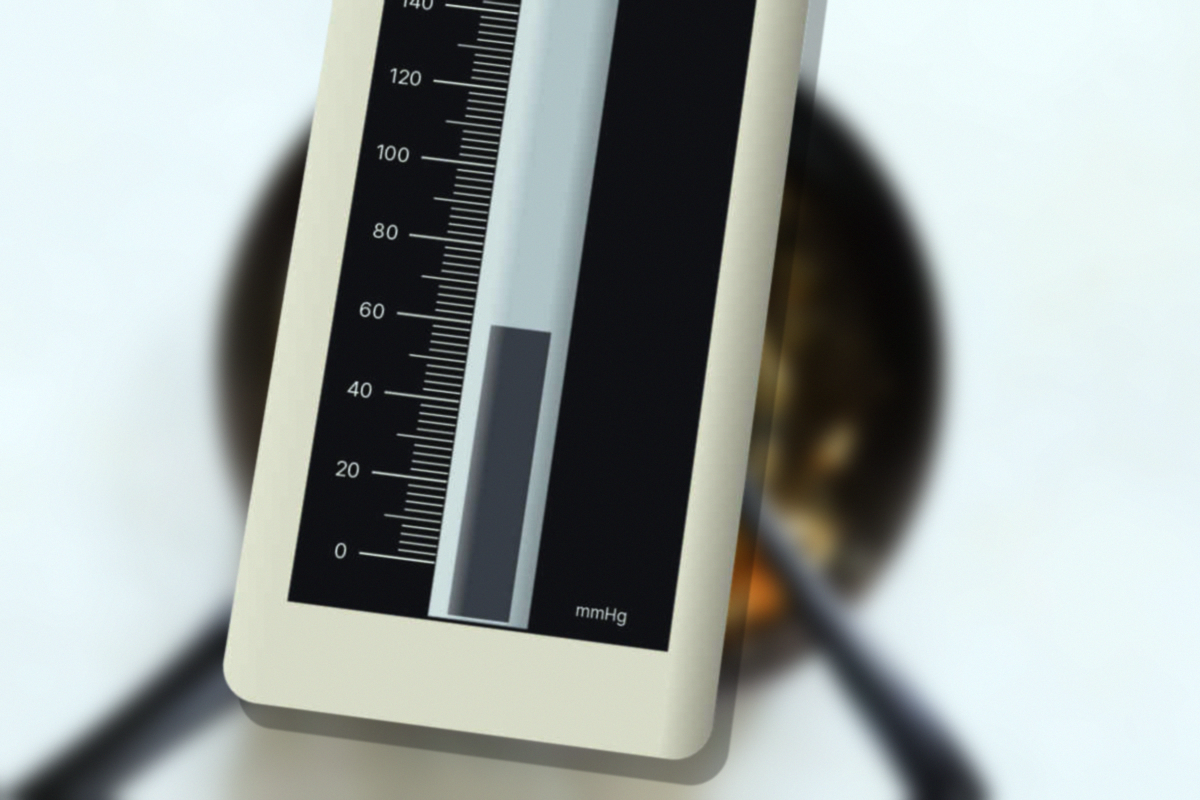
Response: 60mmHg
